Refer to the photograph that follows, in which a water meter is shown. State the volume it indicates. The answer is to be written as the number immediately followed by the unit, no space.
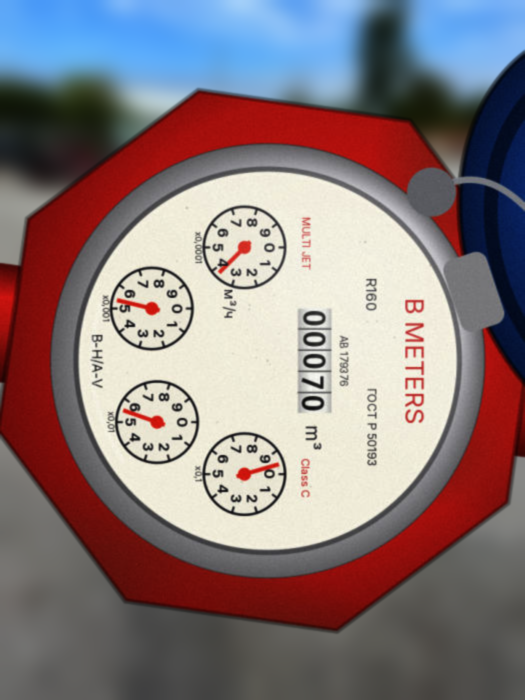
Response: 69.9553m³
